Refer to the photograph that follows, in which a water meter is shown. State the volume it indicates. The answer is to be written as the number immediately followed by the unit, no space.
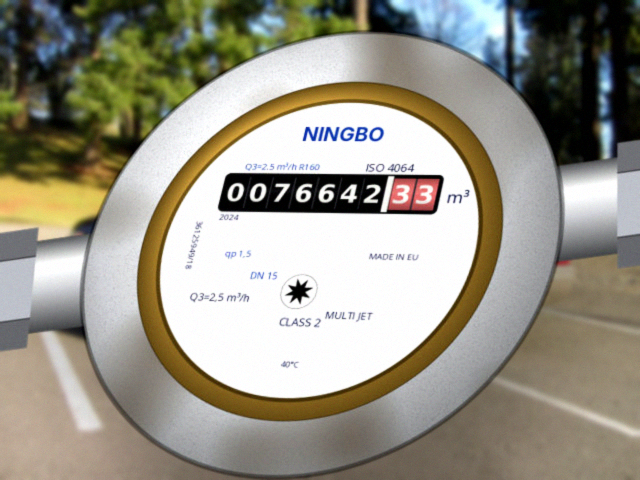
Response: 76642.33m³
